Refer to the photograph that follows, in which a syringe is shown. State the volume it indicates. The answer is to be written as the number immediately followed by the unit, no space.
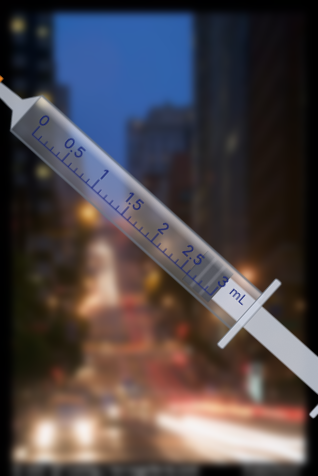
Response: 2.6mL
